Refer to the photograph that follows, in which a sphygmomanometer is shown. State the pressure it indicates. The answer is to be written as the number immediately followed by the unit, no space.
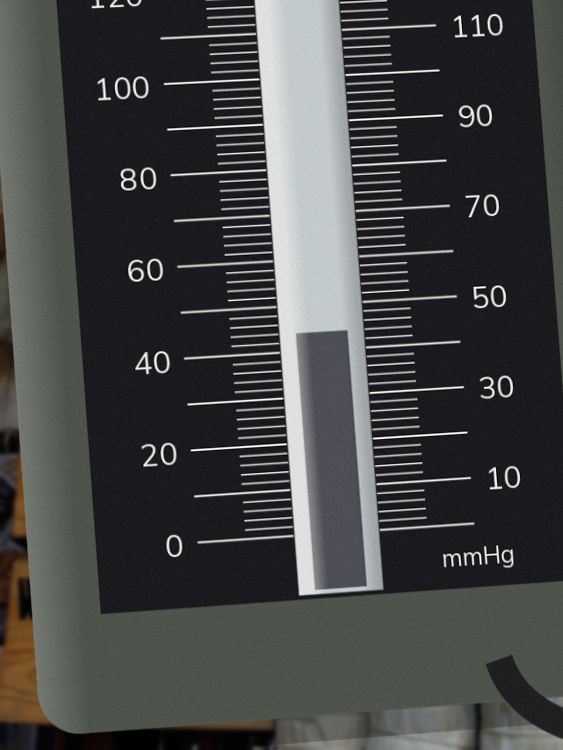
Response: 44mmHg
